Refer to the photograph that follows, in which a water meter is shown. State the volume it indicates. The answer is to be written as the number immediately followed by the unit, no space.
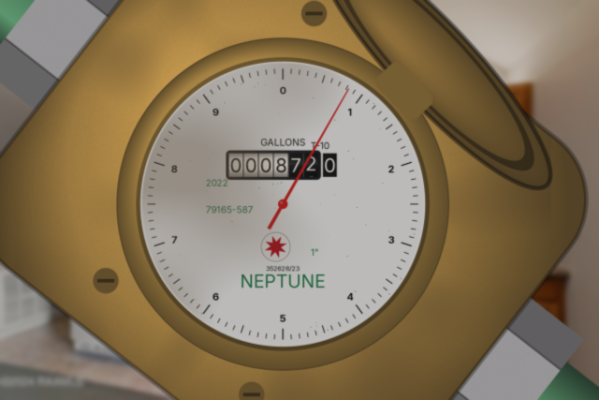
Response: 8720.8gal
